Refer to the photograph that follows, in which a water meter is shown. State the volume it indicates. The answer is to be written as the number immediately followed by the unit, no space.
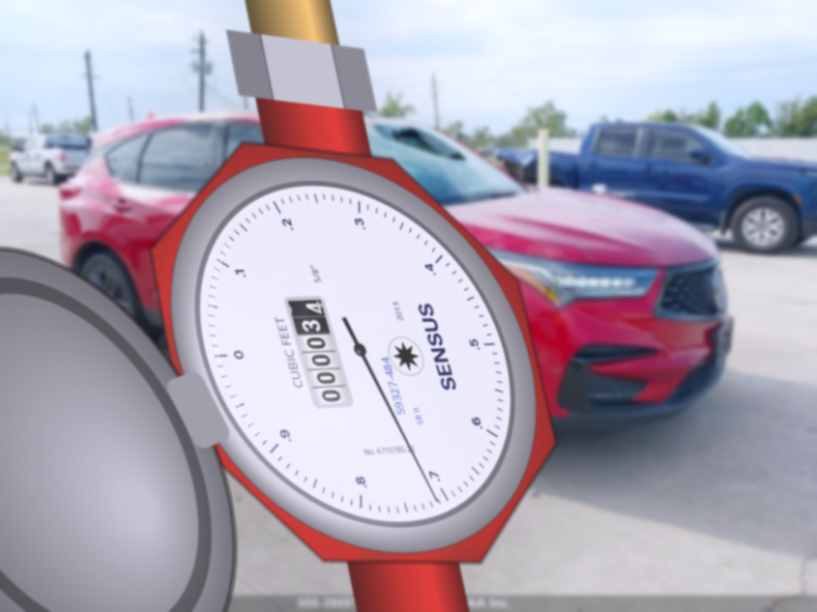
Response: 33.71ft³
